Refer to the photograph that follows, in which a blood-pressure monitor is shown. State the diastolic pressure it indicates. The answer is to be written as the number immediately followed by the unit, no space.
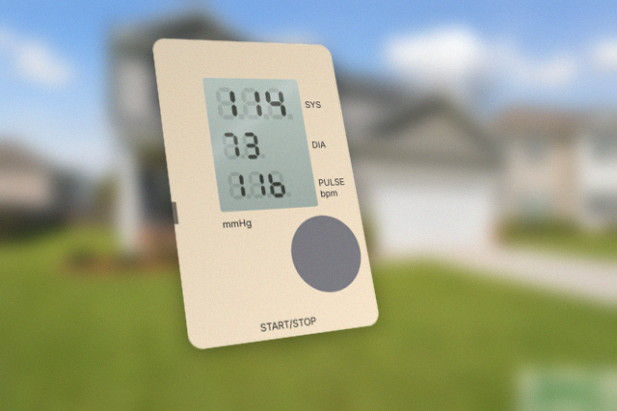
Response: 73mmHg
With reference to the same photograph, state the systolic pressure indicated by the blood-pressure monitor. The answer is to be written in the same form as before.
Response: 114mmHg
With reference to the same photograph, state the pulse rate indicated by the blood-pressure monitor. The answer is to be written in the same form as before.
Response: 116bpm
